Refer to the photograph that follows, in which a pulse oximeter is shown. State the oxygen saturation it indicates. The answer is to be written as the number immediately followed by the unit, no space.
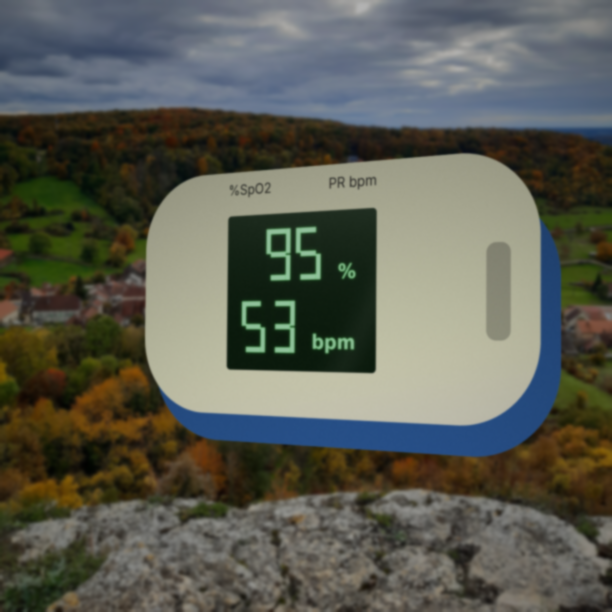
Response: 95%
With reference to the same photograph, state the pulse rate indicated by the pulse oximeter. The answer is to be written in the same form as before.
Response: 53bpm
